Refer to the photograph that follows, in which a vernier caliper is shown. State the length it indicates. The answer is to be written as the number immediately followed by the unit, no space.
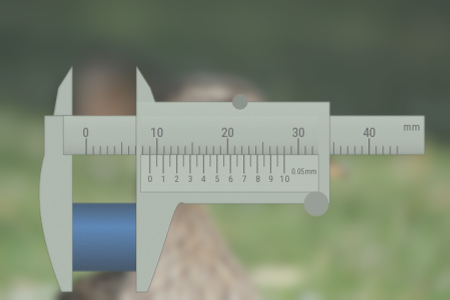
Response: 9.0mm
